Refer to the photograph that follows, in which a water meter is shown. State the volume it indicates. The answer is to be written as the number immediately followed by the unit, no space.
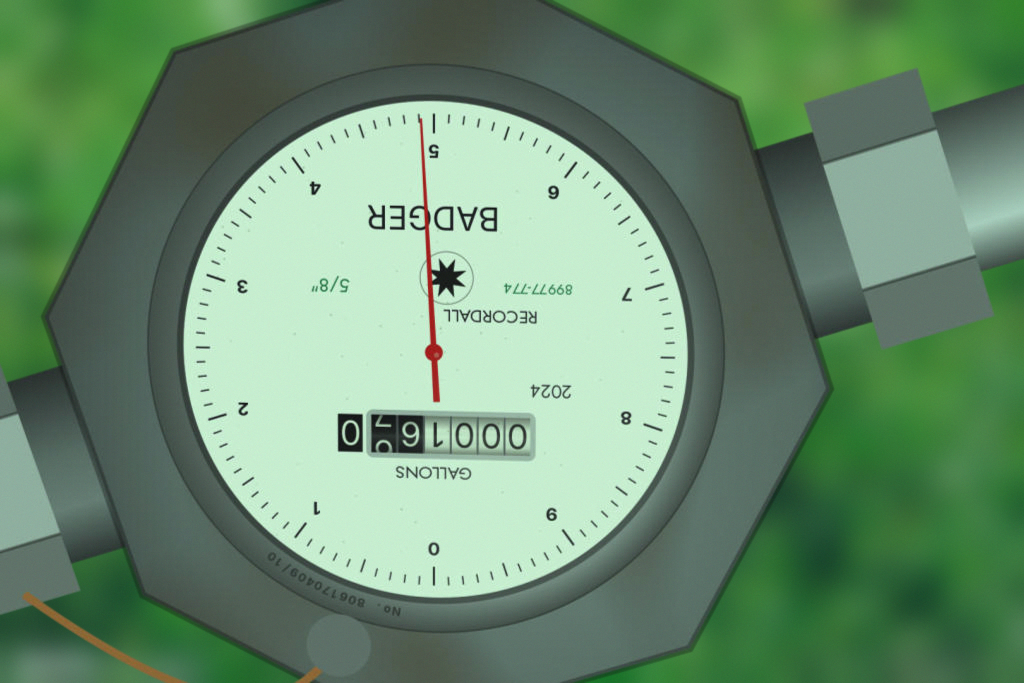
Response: 1664.9gal
